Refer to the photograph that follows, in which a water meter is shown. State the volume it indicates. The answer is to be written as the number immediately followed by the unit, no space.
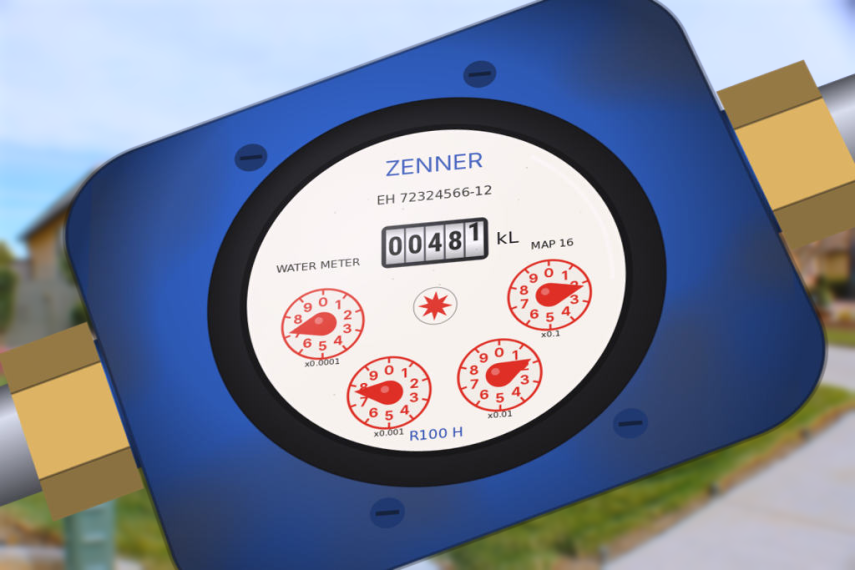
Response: 481.2177kL
